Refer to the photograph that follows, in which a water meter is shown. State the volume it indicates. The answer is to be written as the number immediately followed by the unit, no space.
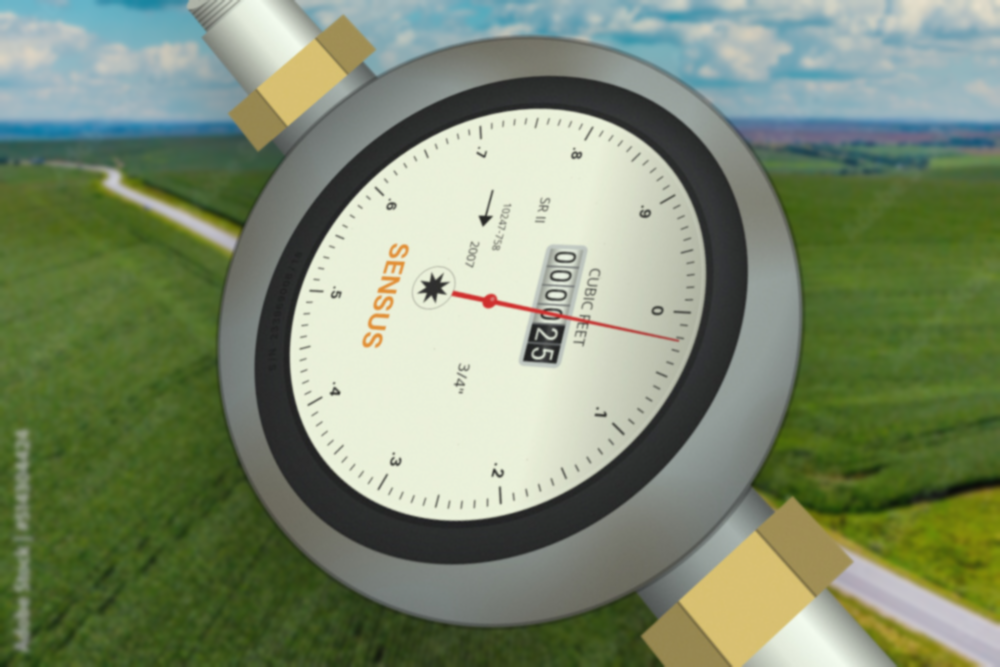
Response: 25.02ft³
